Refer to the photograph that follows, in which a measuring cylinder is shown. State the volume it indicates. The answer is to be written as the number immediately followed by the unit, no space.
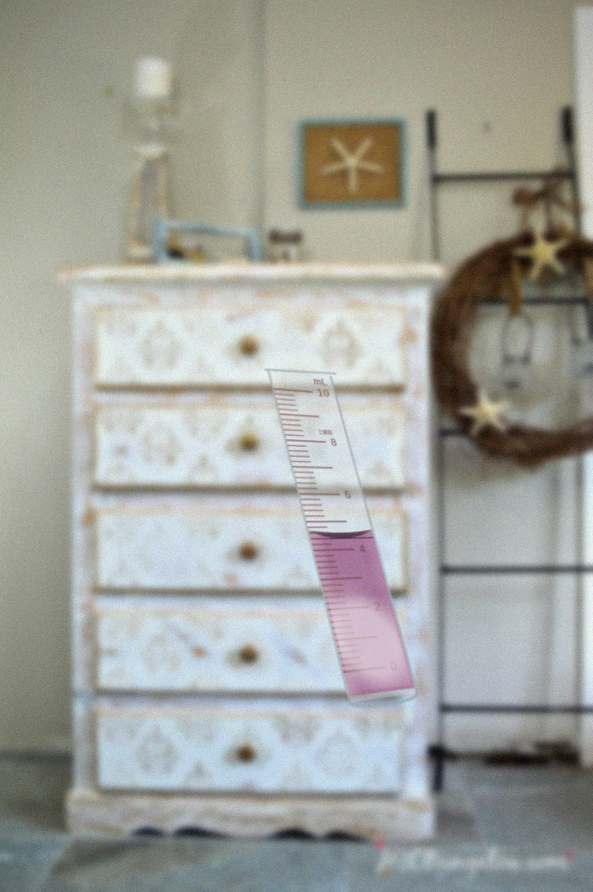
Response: 4.4mL
